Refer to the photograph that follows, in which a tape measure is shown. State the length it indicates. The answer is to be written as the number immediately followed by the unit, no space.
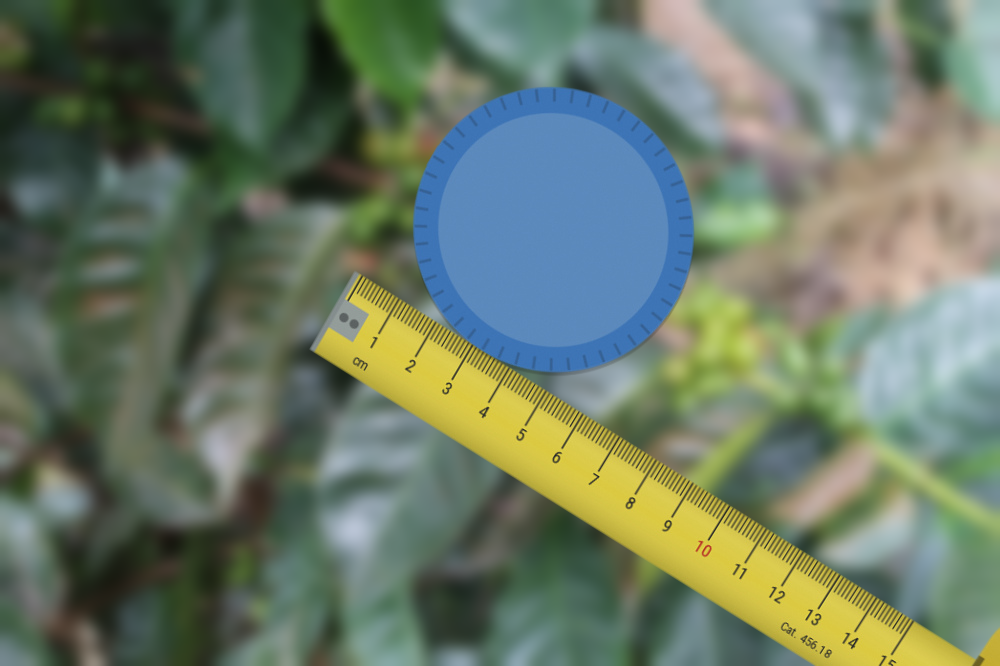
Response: 6.5cm
